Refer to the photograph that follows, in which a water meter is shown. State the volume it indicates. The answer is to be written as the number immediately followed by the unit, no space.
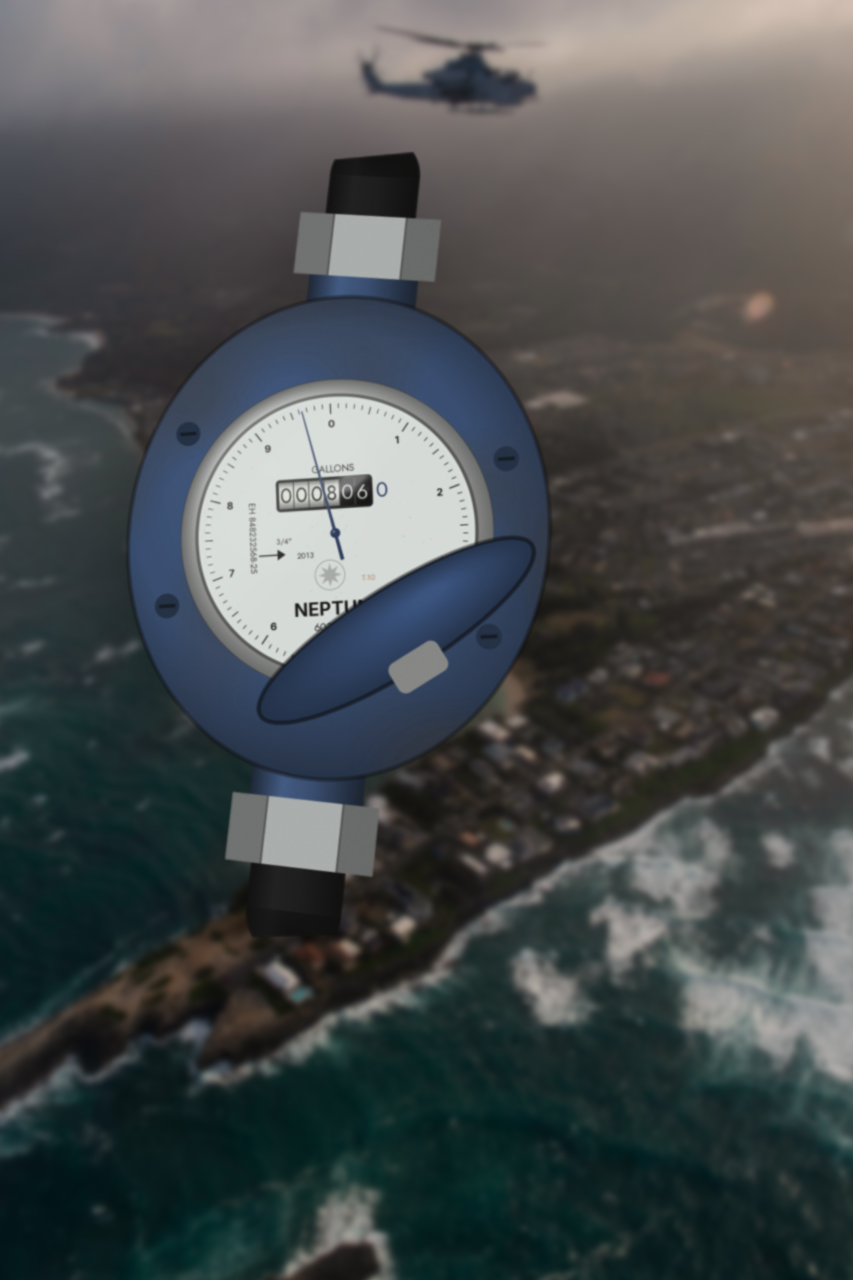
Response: 8059.6gal
